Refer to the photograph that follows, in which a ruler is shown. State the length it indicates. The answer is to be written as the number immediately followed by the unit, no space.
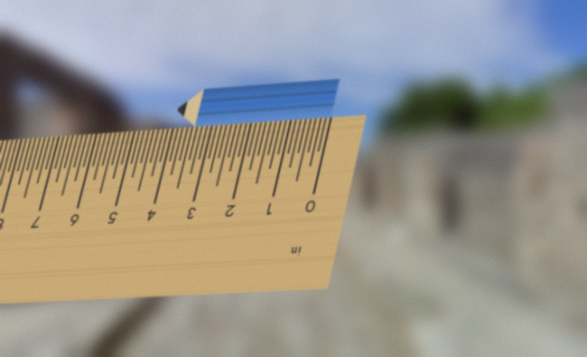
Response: 4in
